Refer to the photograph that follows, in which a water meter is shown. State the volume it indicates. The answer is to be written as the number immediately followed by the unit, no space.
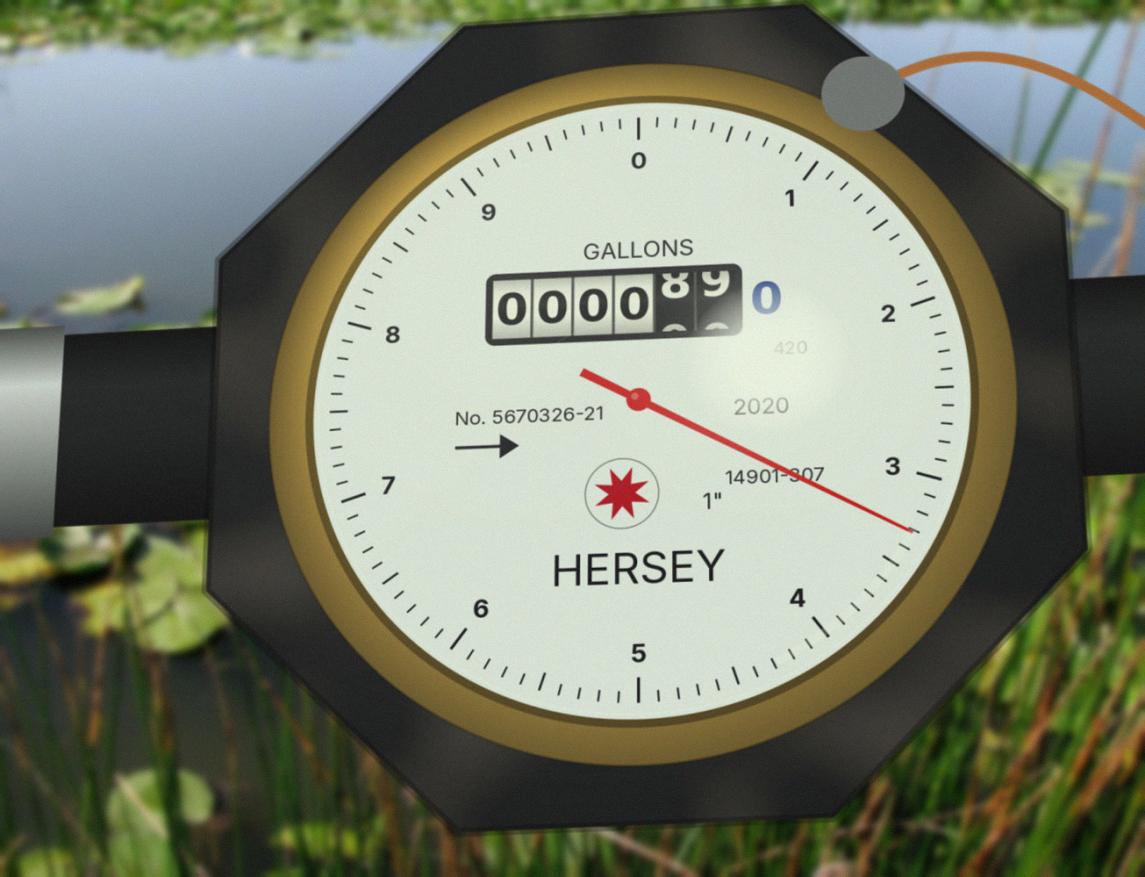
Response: 893.3gal
